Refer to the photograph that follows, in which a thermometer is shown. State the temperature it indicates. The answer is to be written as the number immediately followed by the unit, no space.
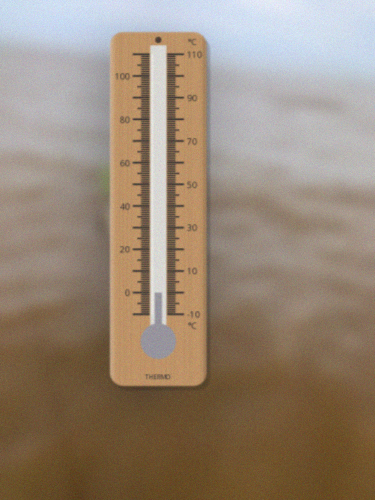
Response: 0°C
